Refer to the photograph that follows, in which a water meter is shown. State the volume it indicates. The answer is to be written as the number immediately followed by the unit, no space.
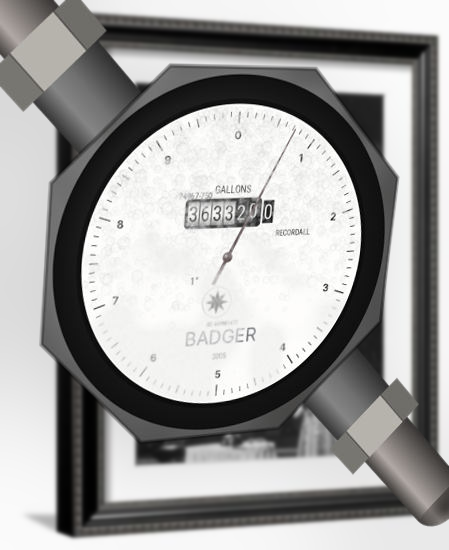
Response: 3633200.7gal
